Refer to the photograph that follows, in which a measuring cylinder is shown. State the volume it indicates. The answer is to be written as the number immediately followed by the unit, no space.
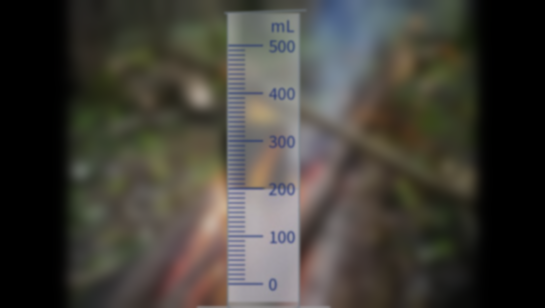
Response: 200mL
